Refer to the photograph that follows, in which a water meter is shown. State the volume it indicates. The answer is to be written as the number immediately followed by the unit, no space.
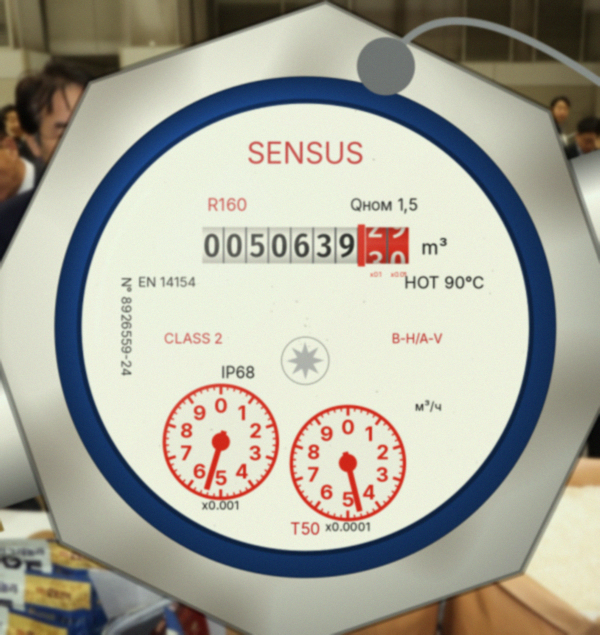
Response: 50639.2954m³
